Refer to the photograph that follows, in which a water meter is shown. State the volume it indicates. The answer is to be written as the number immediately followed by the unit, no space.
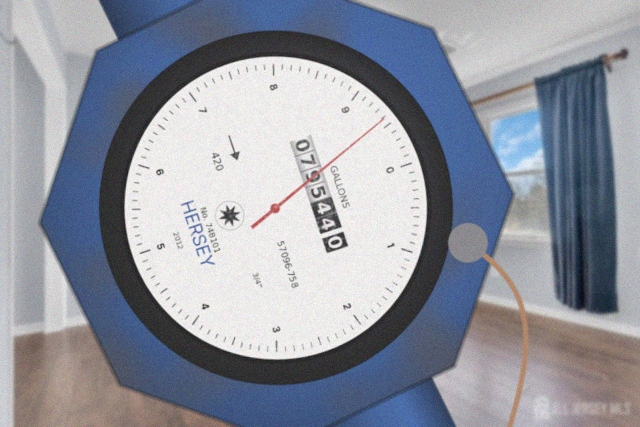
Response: 795439.4gal
